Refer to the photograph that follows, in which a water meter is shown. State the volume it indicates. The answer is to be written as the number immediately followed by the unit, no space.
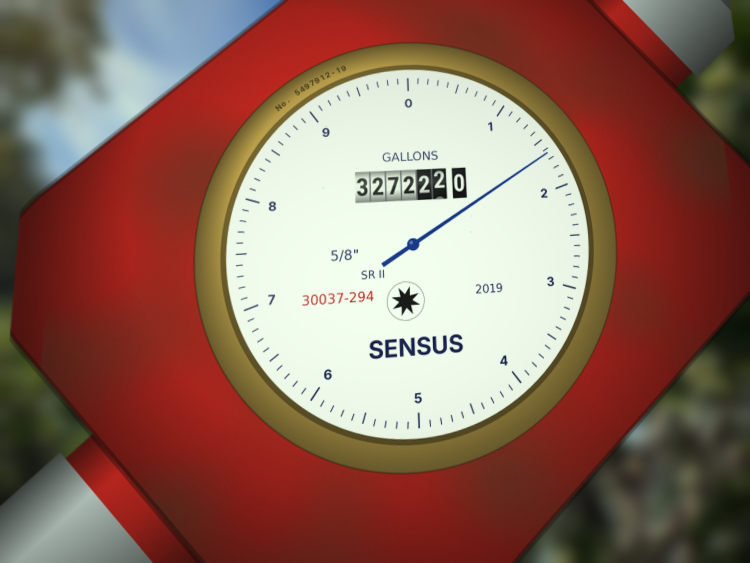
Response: 3272221.6gal
